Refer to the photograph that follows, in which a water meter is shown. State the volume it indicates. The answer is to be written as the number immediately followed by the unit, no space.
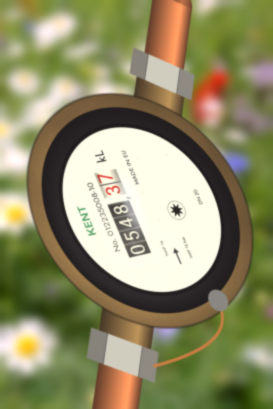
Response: 548.37kL
